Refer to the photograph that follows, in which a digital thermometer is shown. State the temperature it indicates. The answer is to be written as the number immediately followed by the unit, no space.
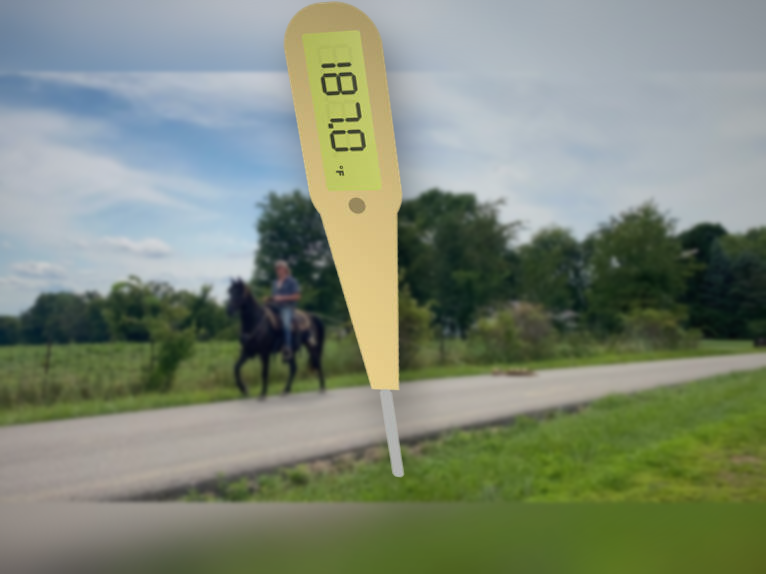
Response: 187.0°F
